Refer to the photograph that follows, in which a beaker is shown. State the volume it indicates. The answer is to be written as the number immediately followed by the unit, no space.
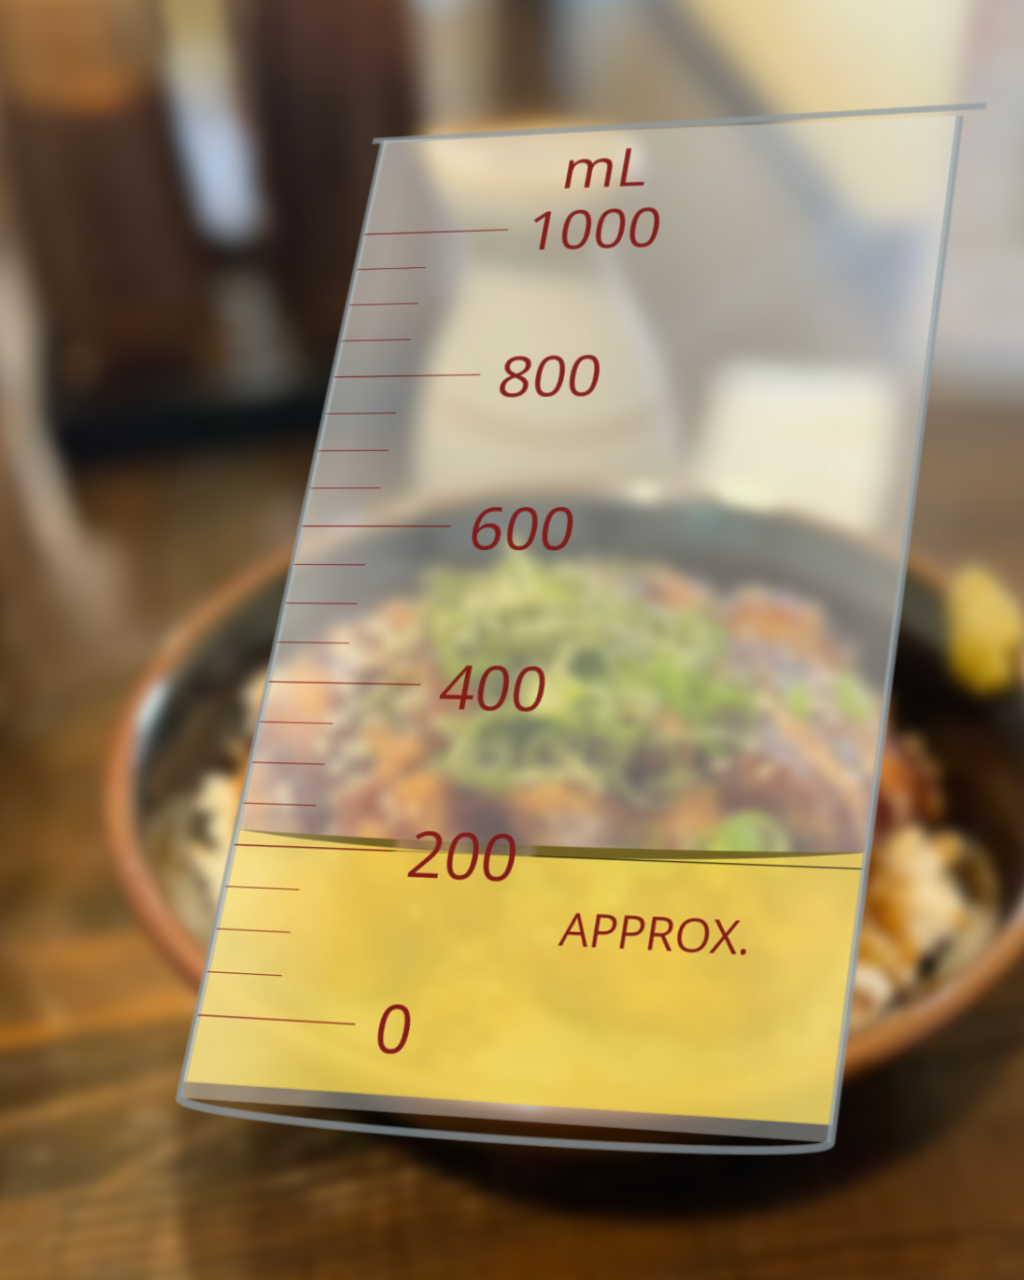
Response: 200mL
